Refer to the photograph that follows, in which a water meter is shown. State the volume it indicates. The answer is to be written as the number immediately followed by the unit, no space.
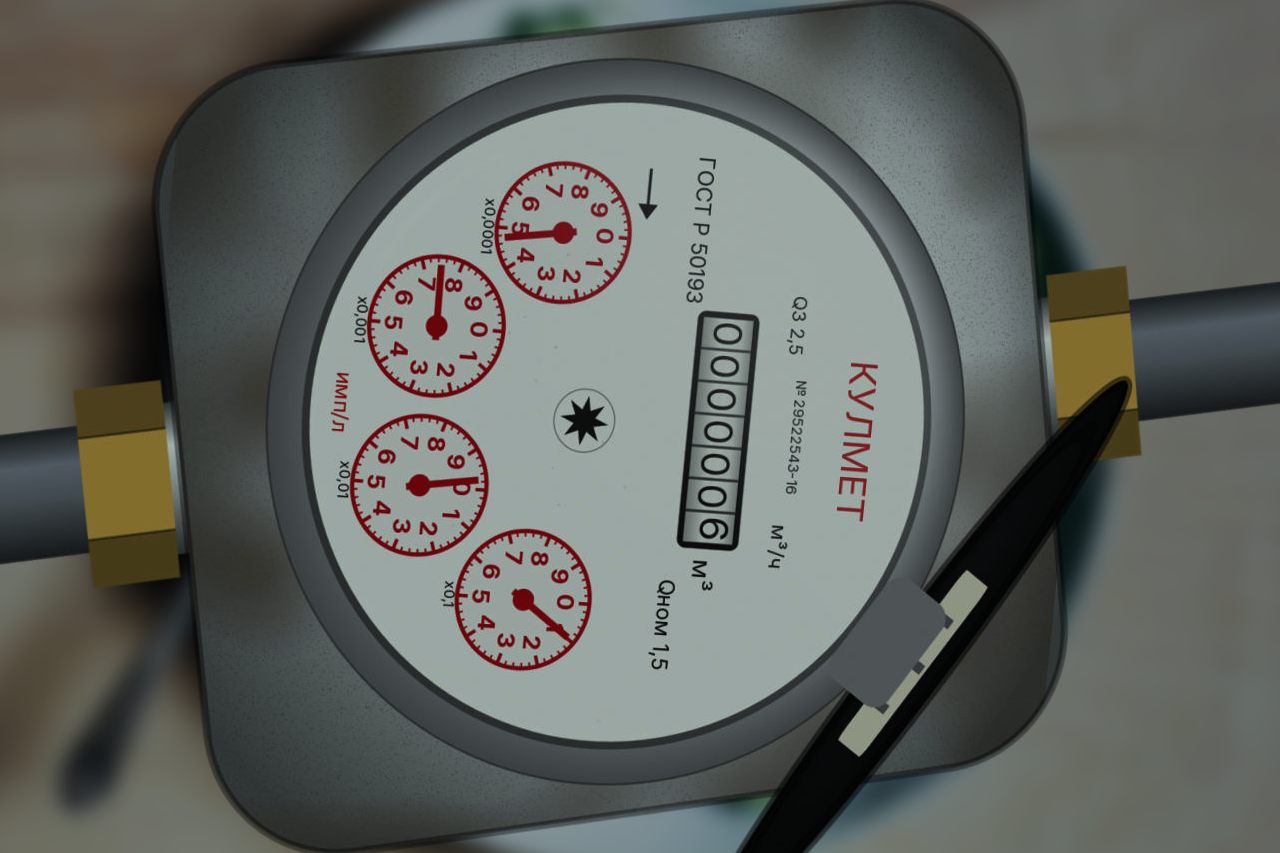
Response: 6.0974m³
